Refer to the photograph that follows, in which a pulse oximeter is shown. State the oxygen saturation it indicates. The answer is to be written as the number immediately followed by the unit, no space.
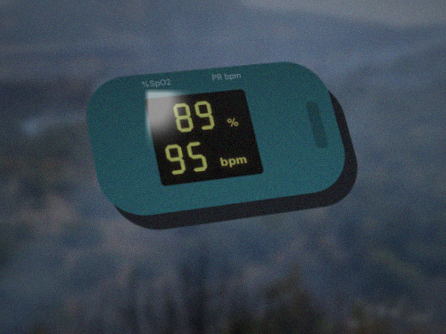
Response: 89%
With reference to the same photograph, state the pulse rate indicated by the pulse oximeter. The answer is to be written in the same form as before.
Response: 95bpm
